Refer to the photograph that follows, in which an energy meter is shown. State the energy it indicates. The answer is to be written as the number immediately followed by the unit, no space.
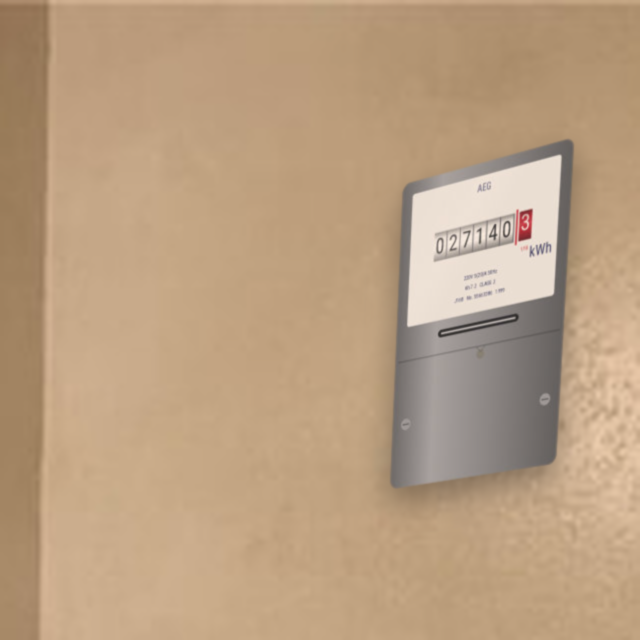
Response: 27140.3kWh
